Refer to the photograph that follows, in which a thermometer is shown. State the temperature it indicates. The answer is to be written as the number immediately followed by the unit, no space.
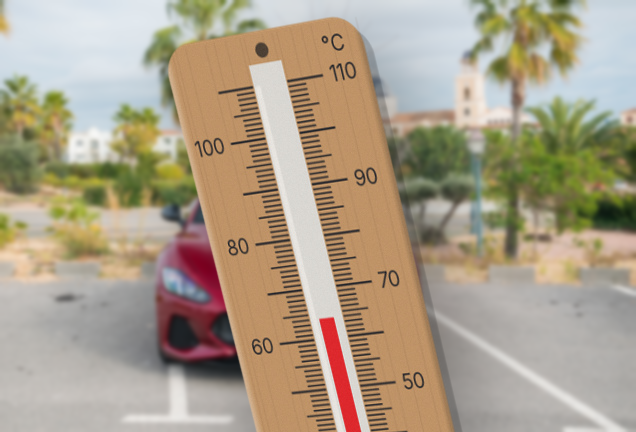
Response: 64°C
